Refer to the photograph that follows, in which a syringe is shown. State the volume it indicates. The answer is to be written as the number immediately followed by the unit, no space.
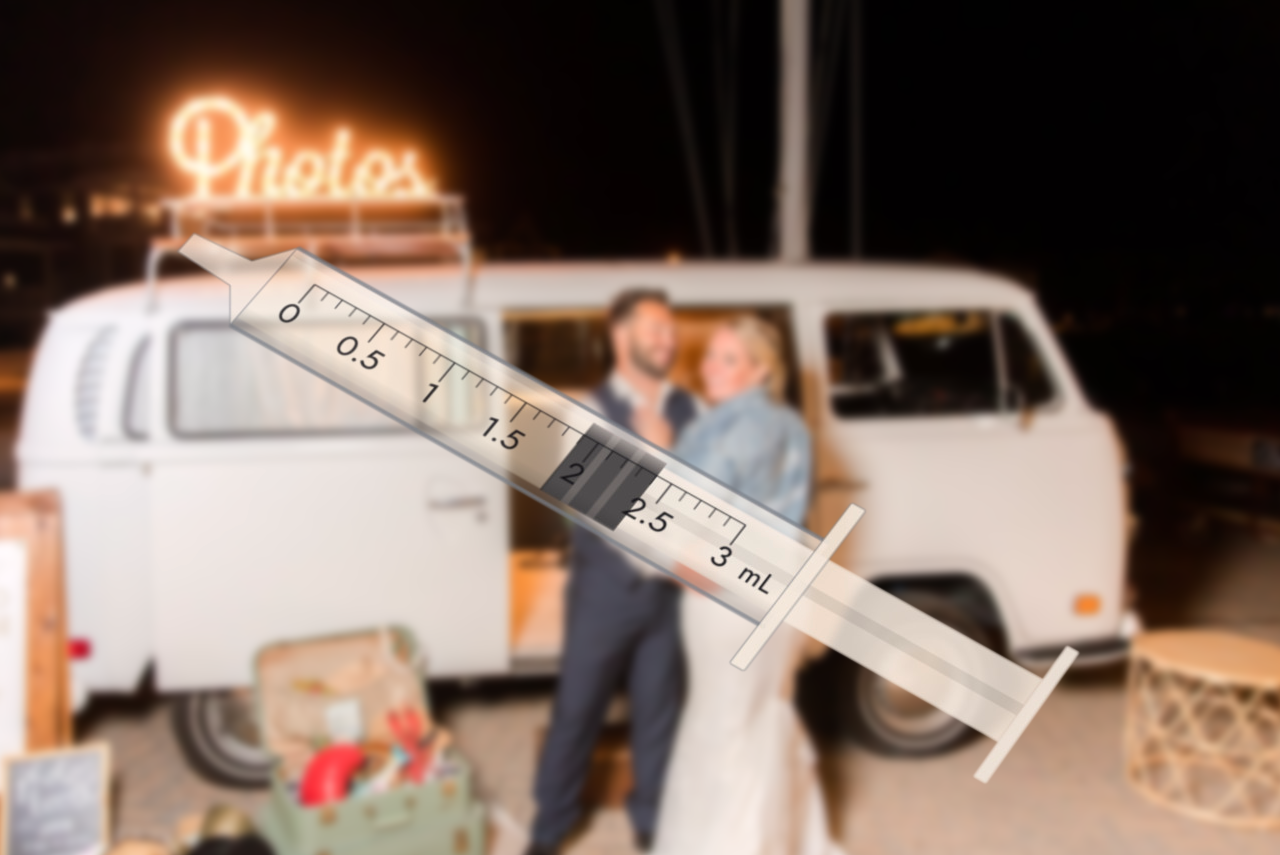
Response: 1.9mL
